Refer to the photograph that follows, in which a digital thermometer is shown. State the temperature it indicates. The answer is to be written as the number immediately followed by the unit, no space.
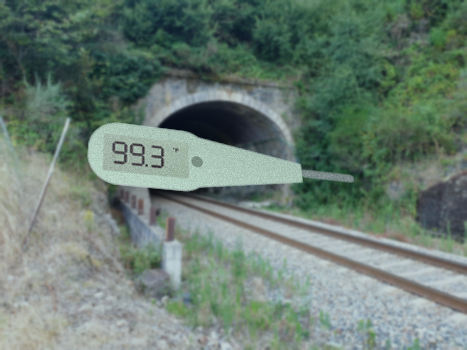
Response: 99.3°F
